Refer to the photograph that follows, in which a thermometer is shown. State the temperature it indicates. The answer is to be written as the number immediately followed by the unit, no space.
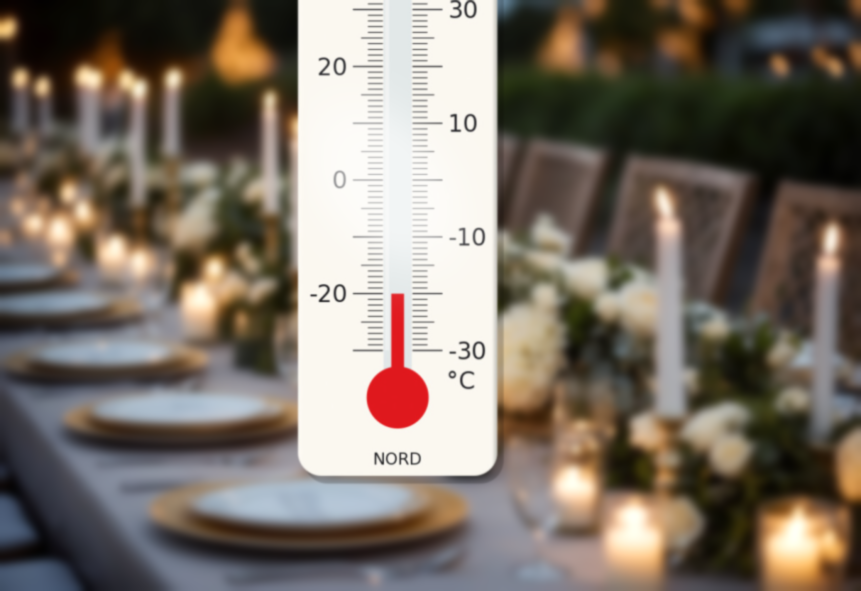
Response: -20°C
